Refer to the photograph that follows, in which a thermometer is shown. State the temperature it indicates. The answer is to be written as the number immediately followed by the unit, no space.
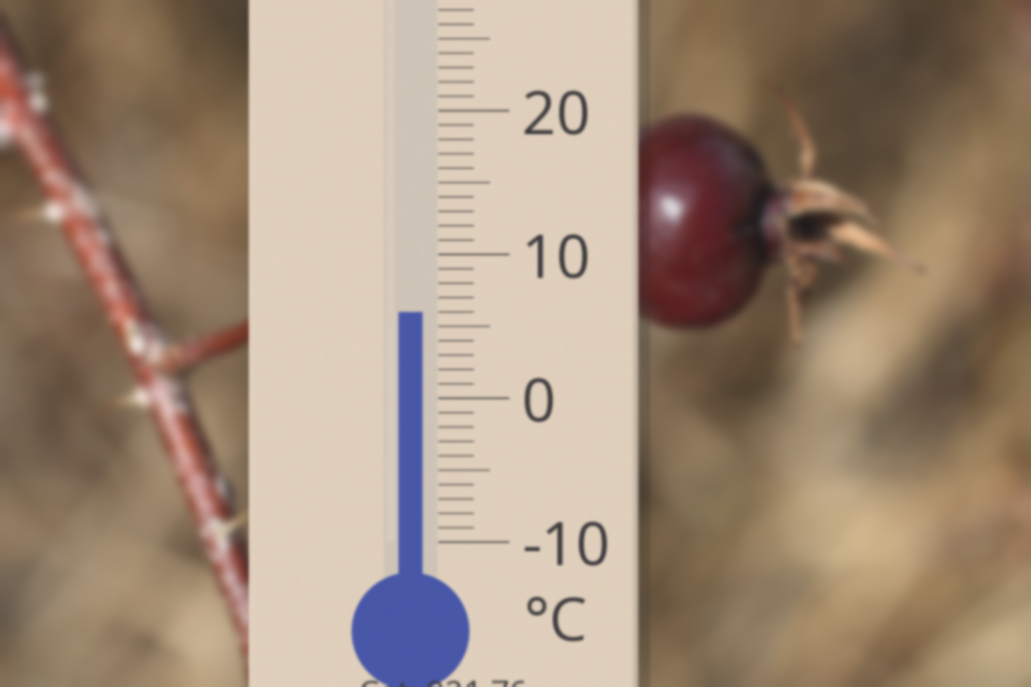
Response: 6°C
